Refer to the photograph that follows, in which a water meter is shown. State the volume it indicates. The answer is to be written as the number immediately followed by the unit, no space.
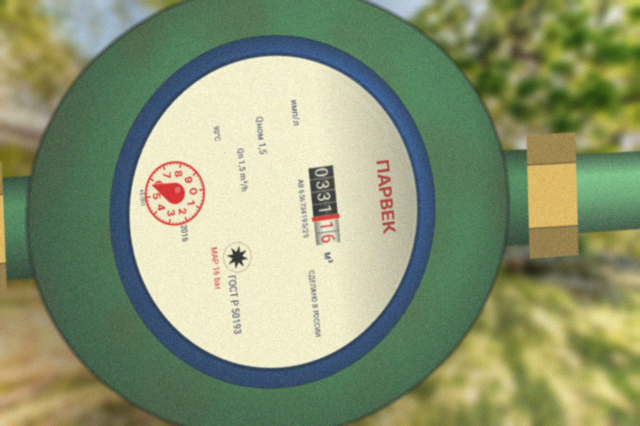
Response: 331.165m³
